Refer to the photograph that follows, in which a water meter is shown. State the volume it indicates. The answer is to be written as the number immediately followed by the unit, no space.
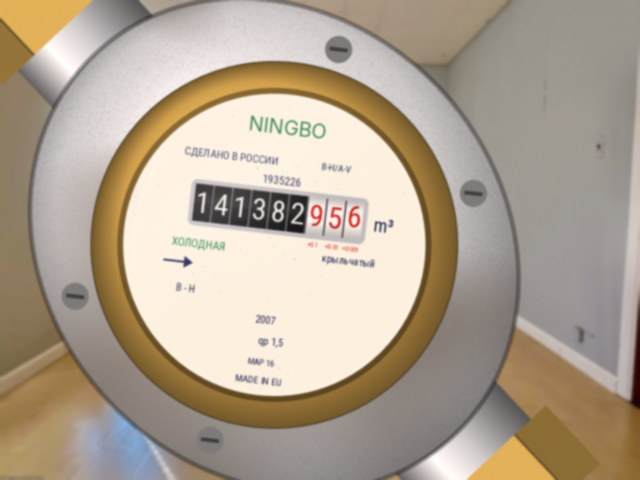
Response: 141382.956m³
